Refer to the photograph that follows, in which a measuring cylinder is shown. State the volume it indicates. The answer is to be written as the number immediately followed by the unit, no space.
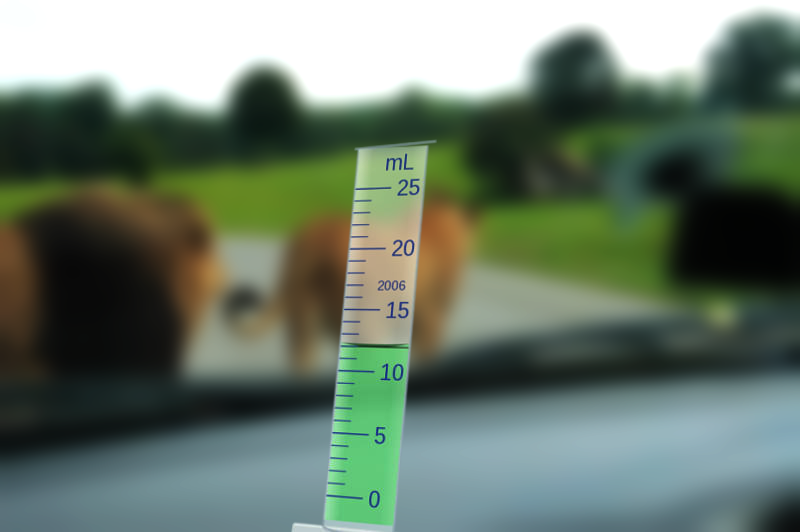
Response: 12mL
